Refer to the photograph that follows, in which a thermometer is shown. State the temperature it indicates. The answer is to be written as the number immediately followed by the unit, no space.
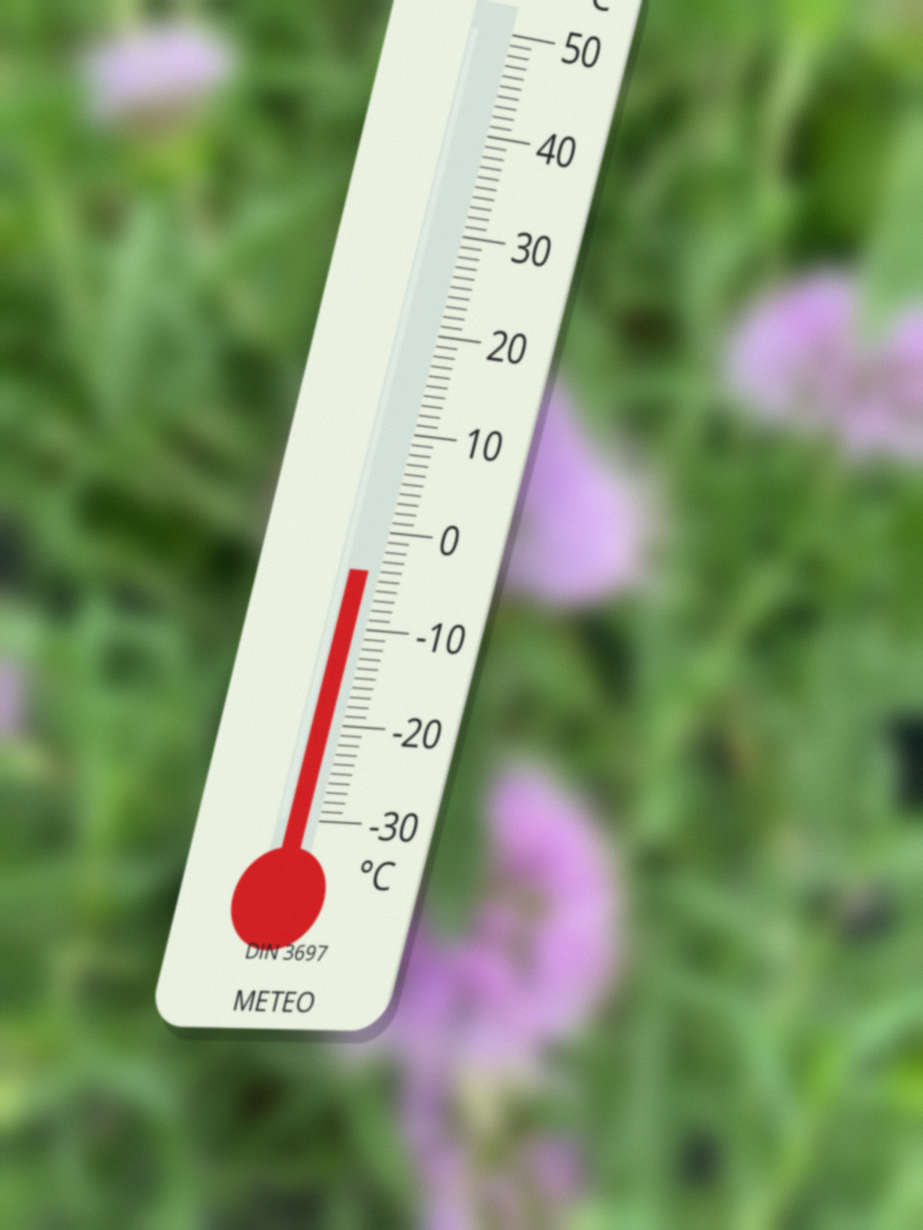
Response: -4°C
